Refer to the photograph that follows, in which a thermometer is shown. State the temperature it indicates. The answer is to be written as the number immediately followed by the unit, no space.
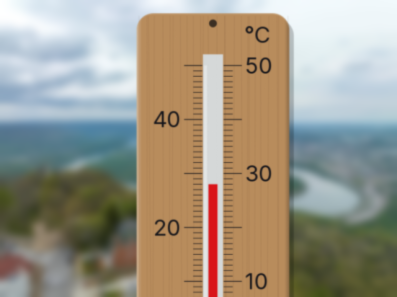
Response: 28°C
